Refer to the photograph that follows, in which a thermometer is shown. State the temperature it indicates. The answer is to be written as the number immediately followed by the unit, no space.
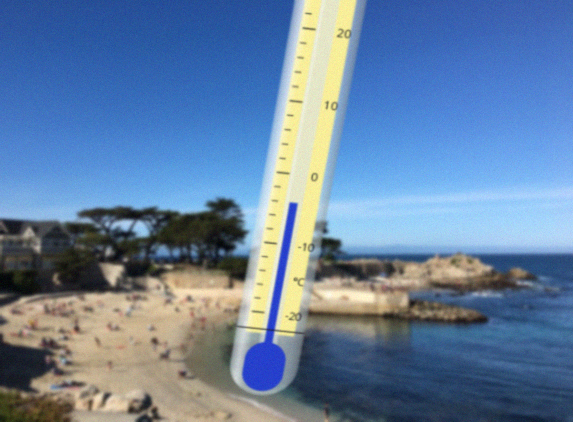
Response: -4°C
